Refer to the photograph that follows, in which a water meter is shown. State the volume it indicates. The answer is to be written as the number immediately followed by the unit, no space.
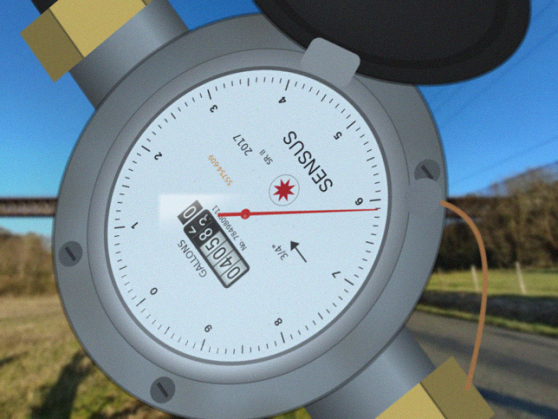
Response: 405826.1gal
